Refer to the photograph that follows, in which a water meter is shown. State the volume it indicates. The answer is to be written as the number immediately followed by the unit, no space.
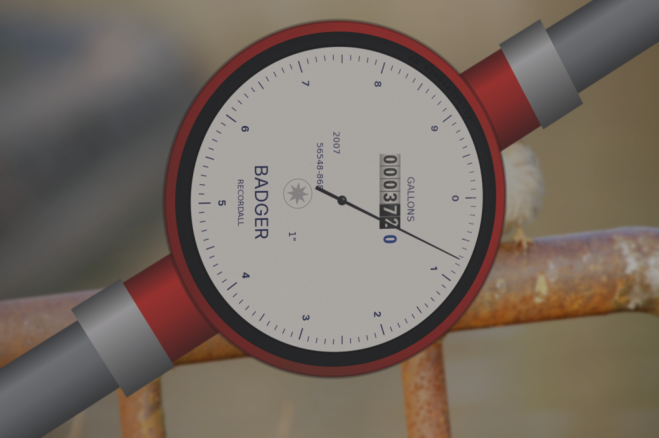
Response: 3720.7gal
